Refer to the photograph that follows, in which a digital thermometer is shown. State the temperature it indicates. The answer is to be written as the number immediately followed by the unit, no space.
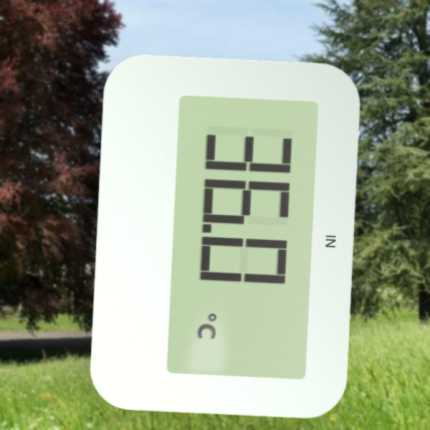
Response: 36.0°C
